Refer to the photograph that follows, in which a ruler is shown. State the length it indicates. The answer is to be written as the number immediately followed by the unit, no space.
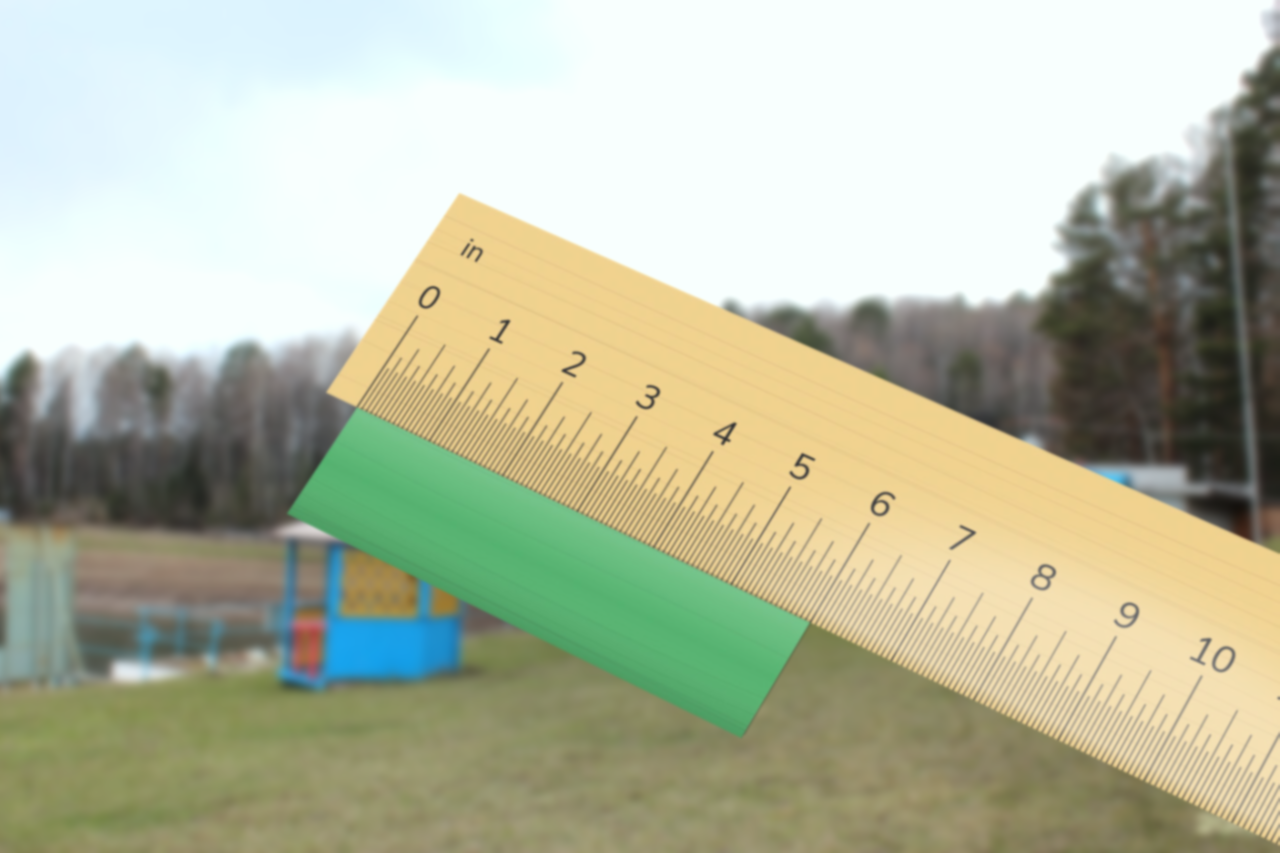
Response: 6in
